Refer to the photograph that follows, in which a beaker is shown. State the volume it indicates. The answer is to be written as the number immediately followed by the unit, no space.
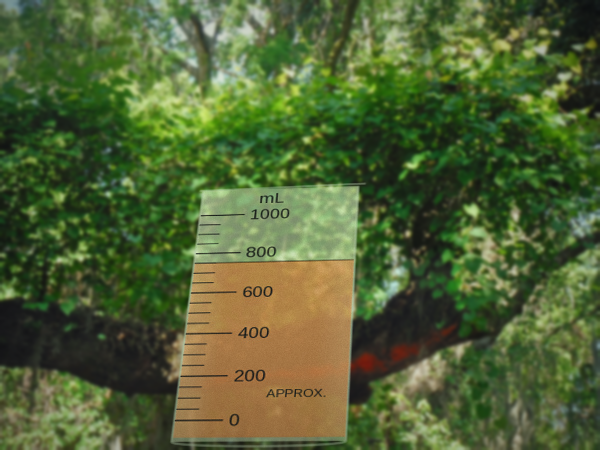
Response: 750mL
